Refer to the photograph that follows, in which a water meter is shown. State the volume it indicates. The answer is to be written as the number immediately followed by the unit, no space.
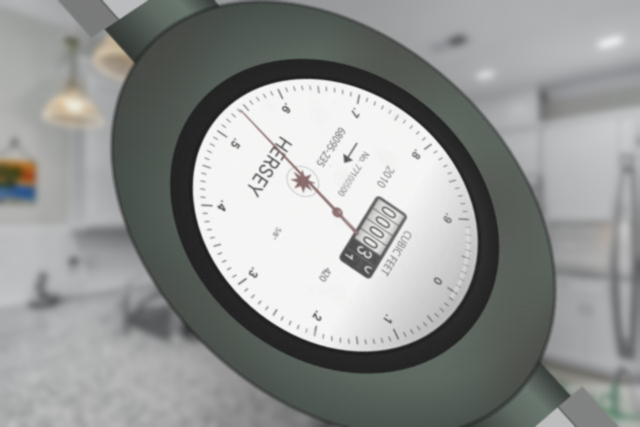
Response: 30.54ft³
